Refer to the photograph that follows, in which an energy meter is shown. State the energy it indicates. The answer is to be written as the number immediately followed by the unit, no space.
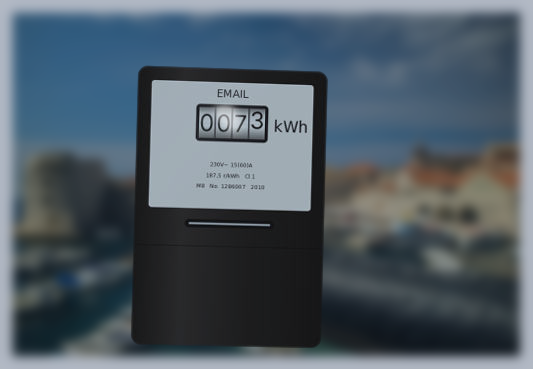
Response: 73kWh
